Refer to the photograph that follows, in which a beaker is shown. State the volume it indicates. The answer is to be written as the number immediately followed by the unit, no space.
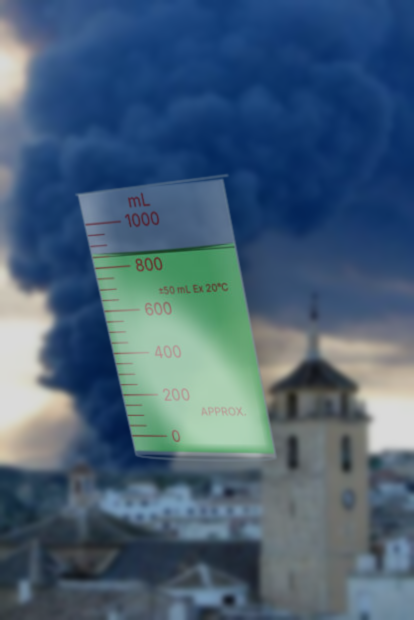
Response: 850mL
